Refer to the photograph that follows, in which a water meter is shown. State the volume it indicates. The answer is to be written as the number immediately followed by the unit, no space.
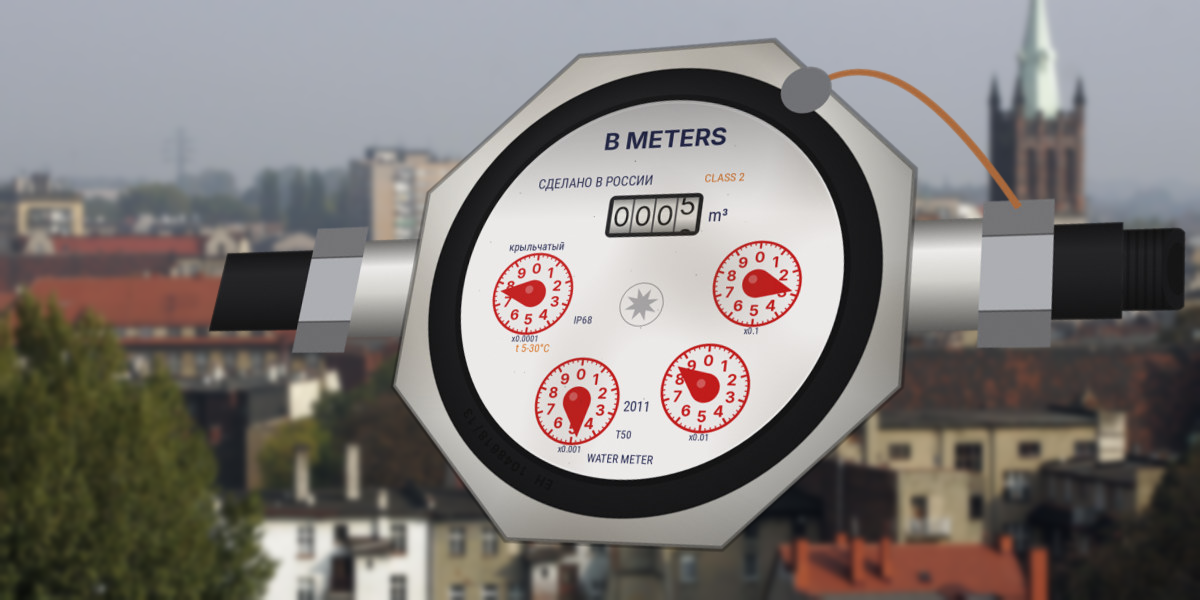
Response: 5.2847m³
